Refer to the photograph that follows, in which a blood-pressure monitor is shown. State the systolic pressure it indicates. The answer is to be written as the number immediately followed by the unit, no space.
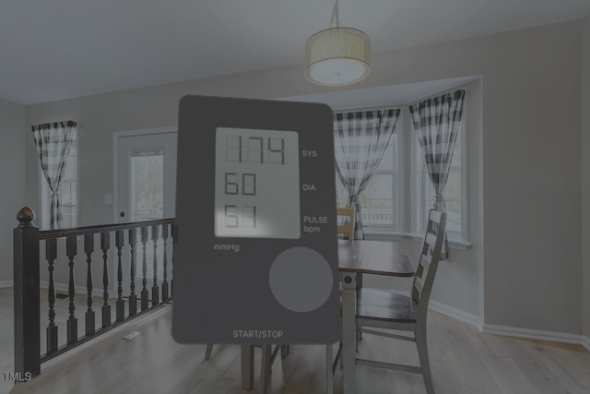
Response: 174mmHg
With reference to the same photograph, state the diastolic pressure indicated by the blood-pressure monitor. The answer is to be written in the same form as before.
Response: 60mmHg
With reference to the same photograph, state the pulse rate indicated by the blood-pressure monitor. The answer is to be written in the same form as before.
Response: 51bpm
